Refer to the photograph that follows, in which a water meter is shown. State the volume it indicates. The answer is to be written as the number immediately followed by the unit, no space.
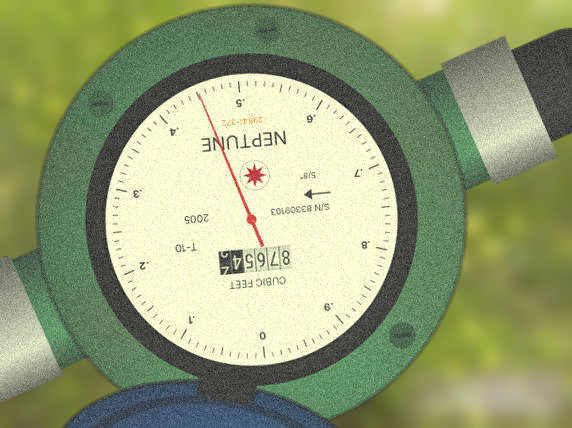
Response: 876542.45ft³
